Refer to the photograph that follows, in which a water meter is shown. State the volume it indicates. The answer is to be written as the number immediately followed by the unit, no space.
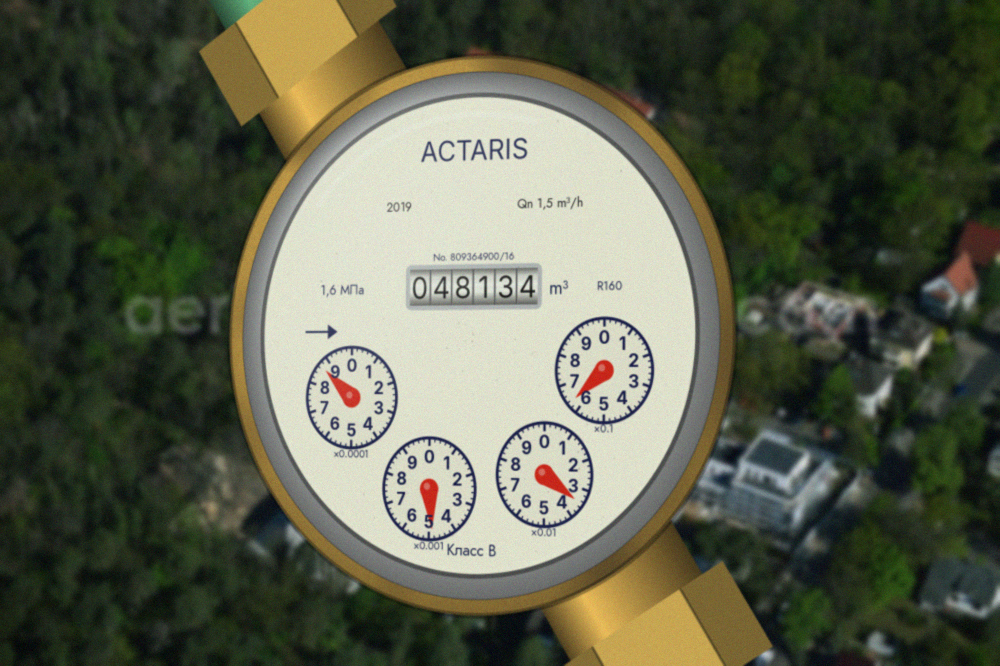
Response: 48134.6348m³
